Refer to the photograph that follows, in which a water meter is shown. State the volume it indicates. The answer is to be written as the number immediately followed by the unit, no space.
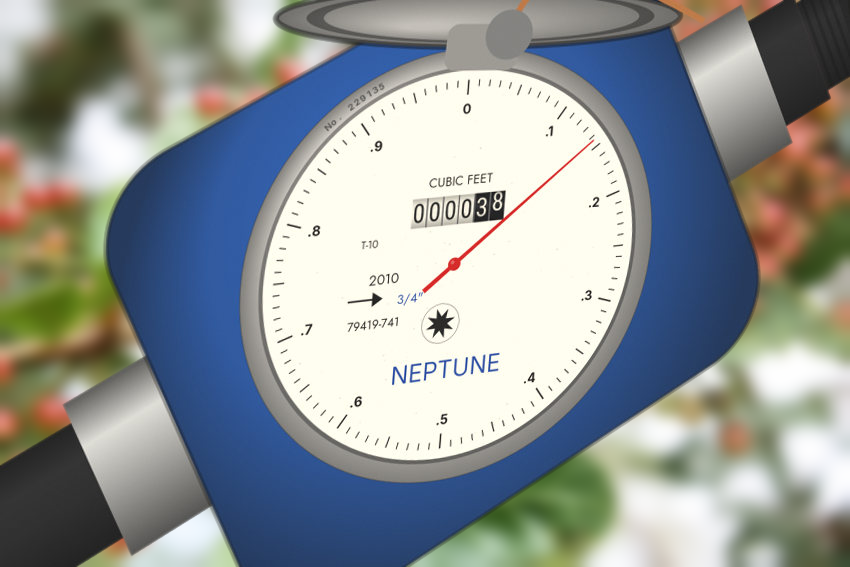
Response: 38.14ft³
